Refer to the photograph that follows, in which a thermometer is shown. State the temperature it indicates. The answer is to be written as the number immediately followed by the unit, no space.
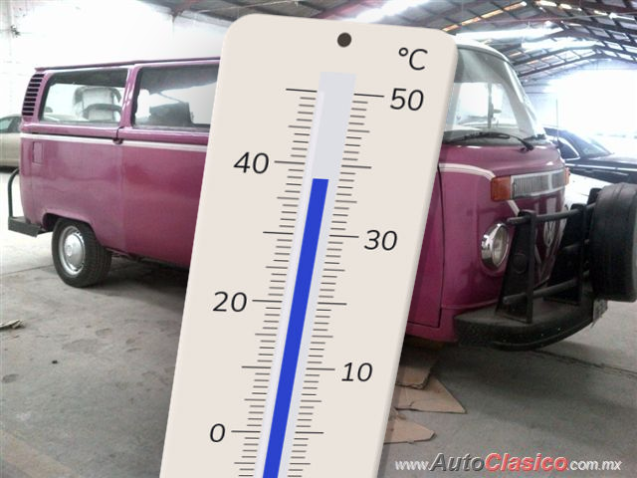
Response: 38°C
